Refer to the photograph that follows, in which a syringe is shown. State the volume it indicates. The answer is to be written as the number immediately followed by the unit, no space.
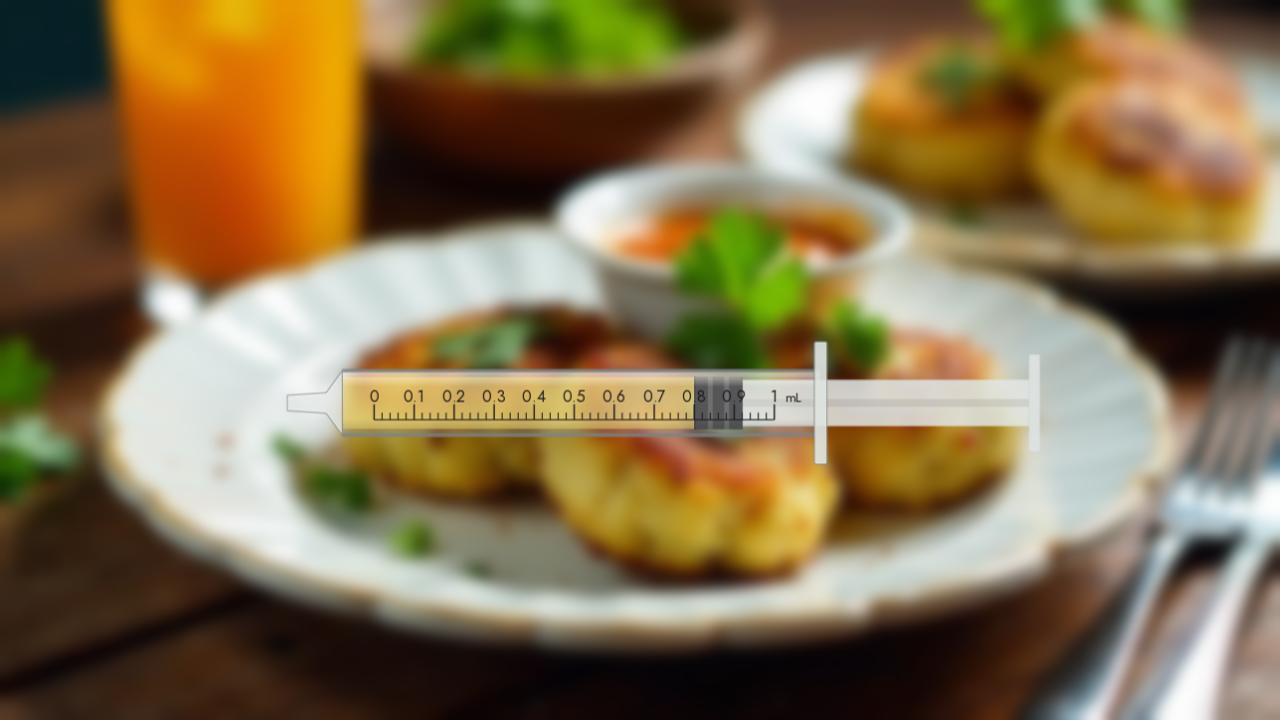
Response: 0.8mL
